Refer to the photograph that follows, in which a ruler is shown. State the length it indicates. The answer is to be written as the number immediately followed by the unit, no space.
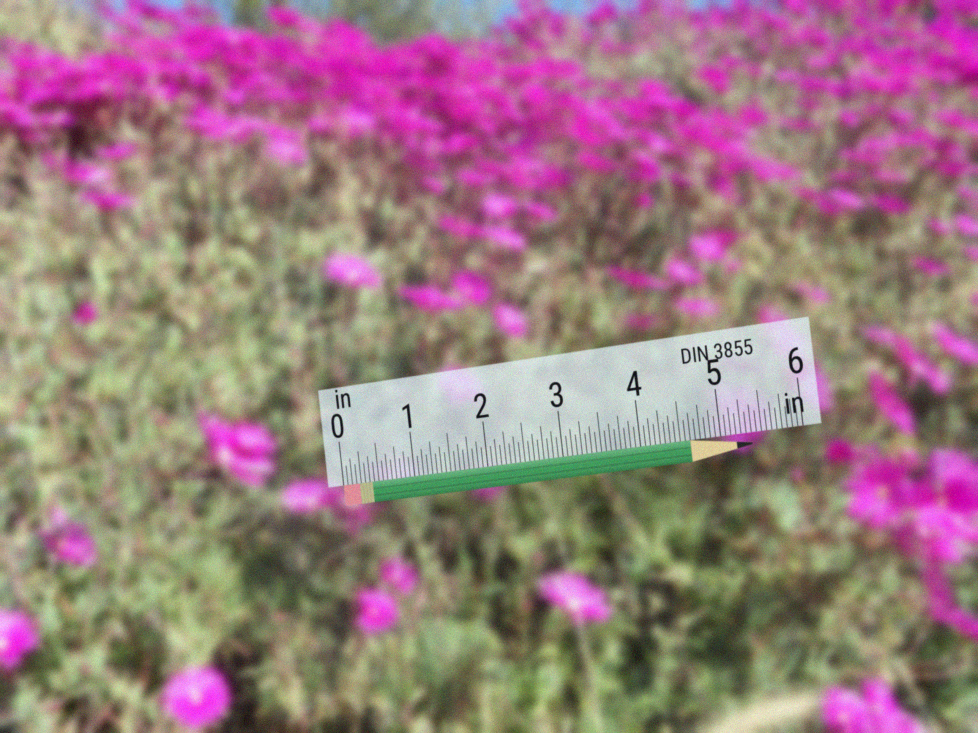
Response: 5.375in
